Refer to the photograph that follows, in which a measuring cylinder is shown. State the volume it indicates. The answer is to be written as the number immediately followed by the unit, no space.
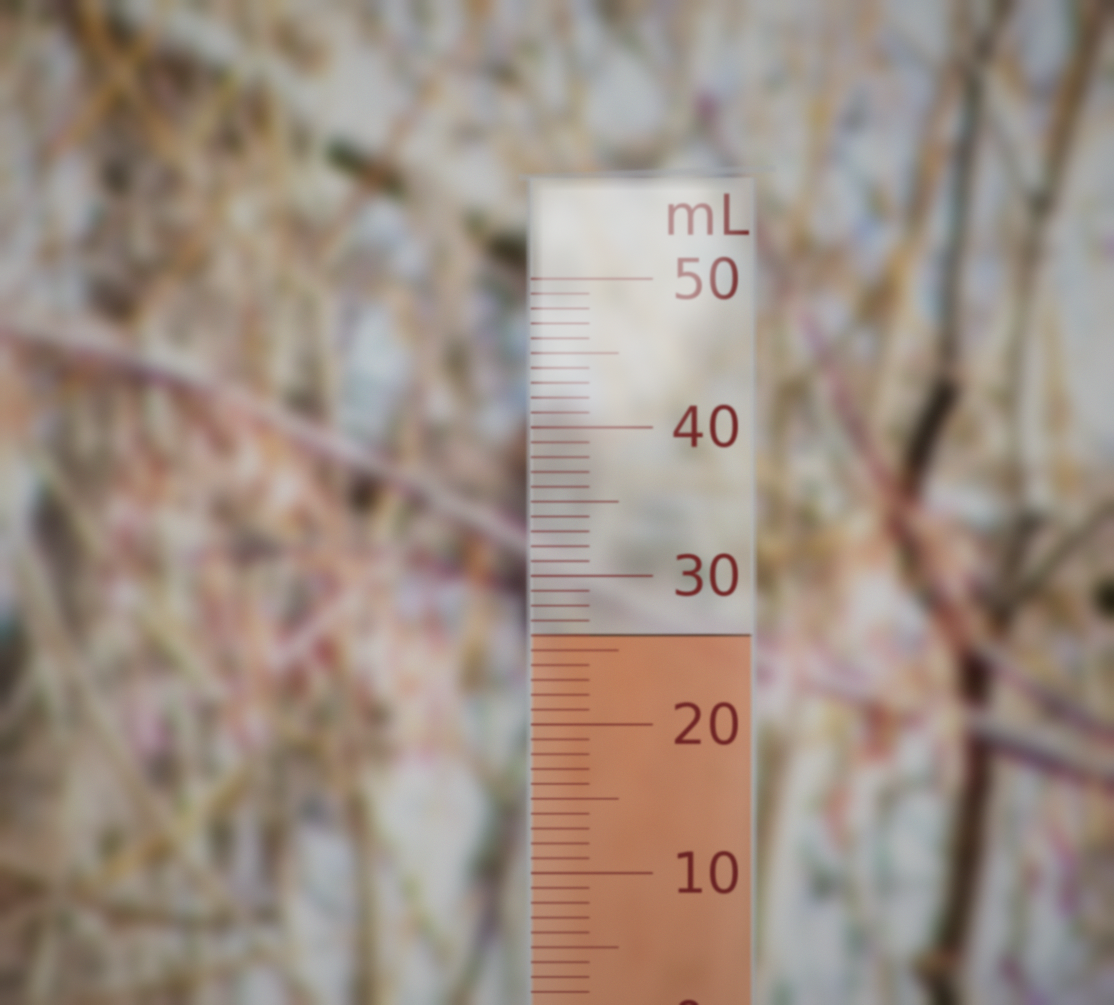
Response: 26mL
